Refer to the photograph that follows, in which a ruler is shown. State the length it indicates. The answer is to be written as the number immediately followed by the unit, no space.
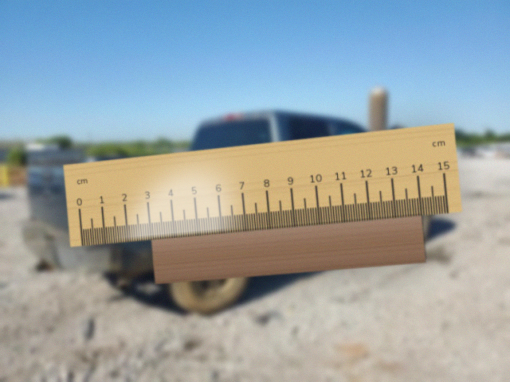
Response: 11cm
